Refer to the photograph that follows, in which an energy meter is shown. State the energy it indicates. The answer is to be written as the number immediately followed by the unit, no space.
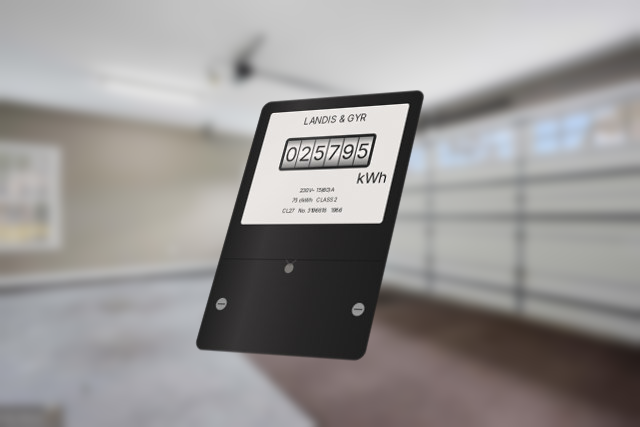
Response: 25795kWh
